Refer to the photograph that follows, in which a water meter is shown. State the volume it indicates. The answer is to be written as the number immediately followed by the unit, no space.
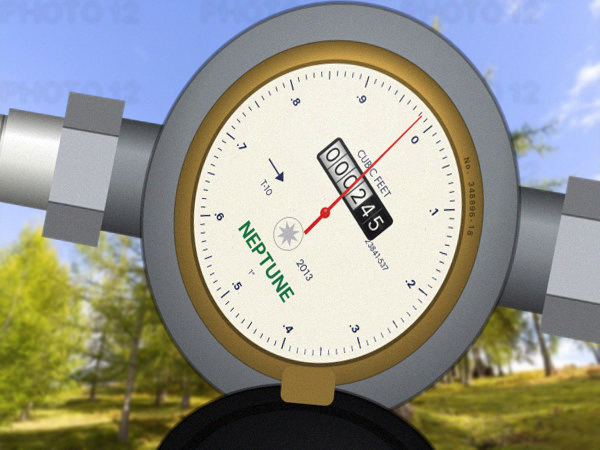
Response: 244.98ft³
